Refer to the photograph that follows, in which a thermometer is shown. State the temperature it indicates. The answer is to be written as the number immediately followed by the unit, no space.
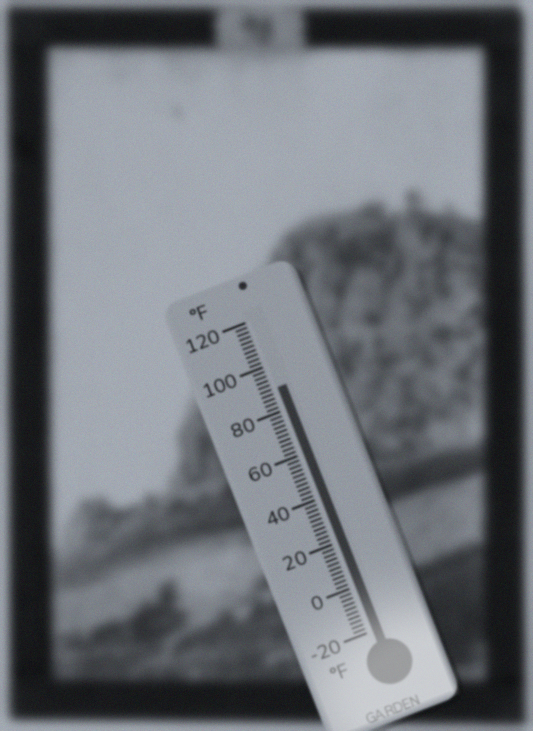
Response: 90°F
